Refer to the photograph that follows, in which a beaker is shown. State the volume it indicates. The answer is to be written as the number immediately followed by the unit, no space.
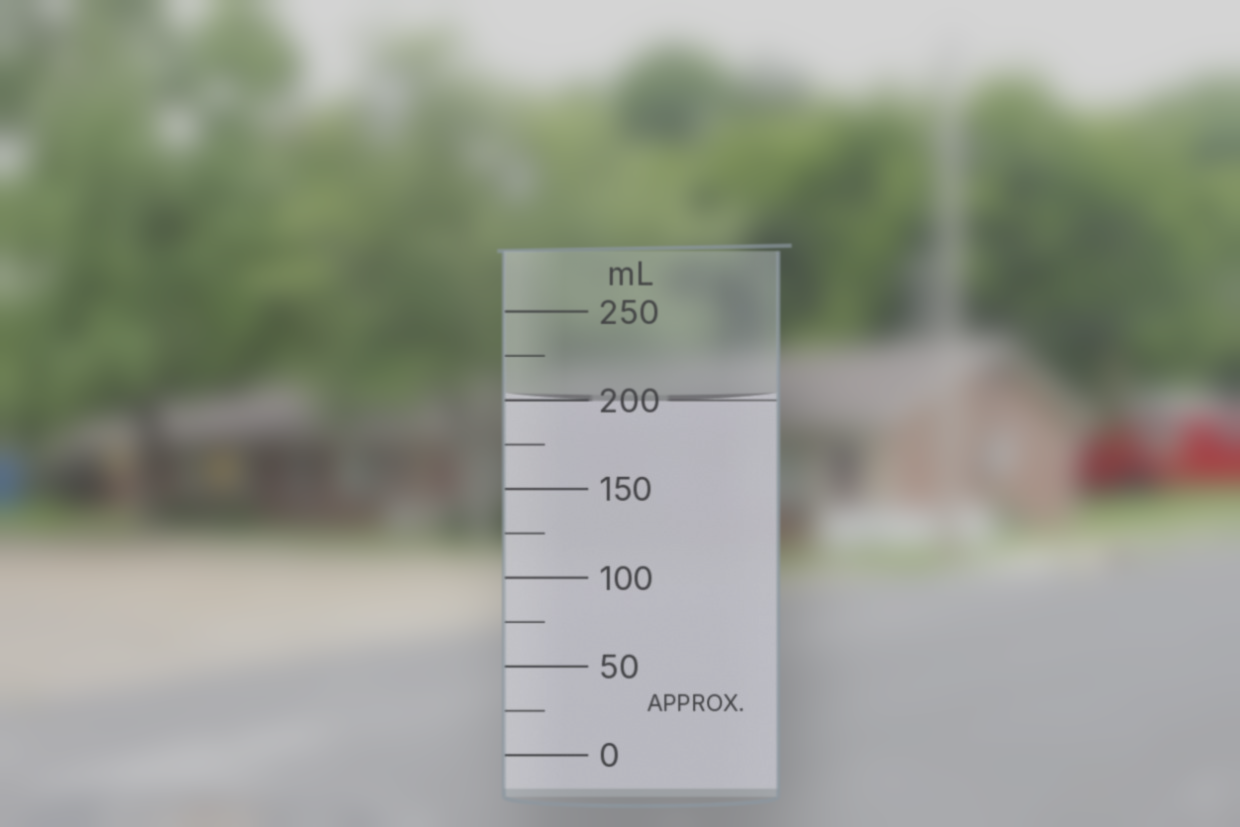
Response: 200mL
